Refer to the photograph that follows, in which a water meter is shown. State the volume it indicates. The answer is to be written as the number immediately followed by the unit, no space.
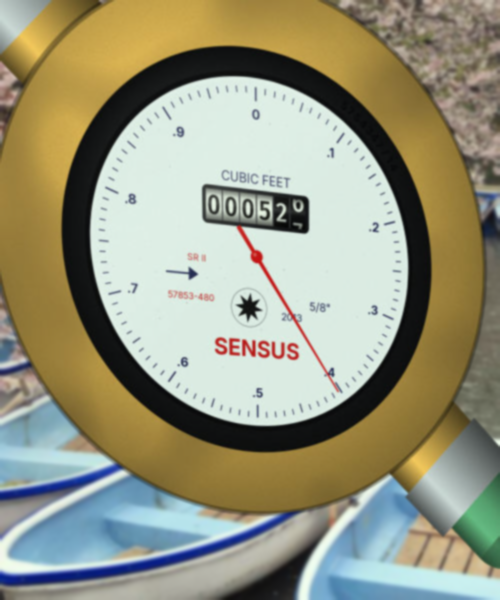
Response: 526.40ft³
